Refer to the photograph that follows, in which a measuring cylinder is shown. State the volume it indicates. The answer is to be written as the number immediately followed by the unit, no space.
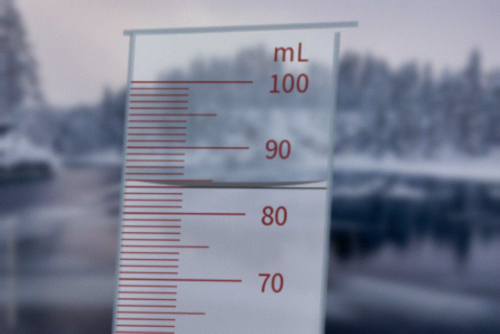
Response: 84mL
